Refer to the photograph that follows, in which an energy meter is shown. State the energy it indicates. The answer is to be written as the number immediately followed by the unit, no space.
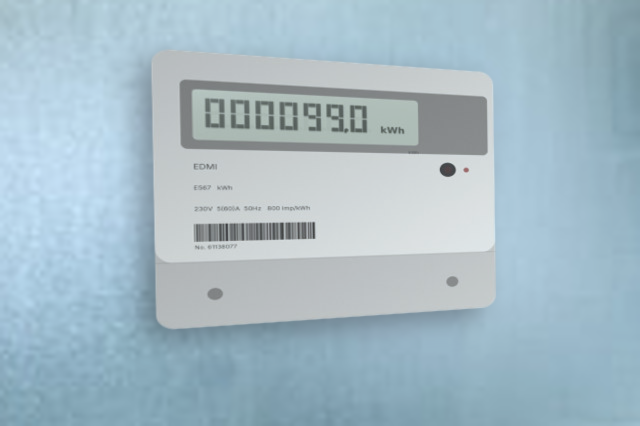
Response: 99.0kWh
